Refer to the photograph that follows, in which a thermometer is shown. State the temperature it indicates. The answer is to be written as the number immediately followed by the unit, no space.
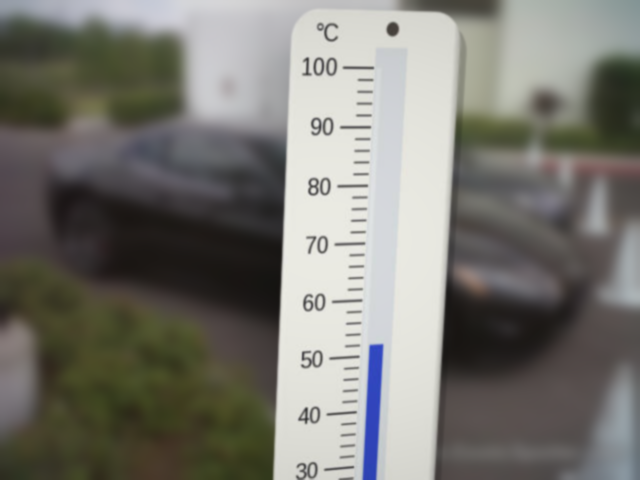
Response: 52°C
